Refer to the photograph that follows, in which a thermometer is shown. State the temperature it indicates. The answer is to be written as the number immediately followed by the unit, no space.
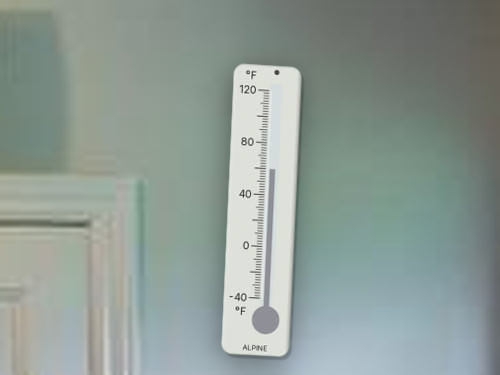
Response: 60°F
